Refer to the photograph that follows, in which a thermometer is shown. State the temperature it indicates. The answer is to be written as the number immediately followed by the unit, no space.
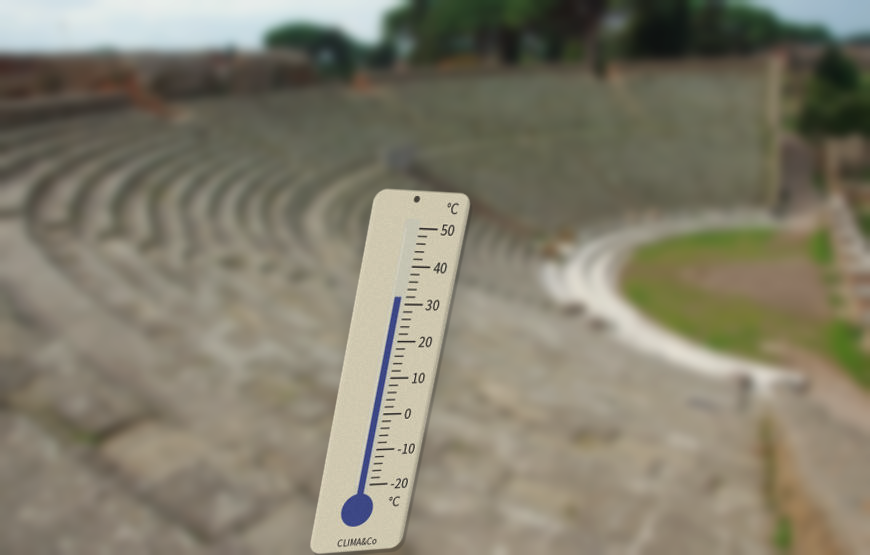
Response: 32°C
